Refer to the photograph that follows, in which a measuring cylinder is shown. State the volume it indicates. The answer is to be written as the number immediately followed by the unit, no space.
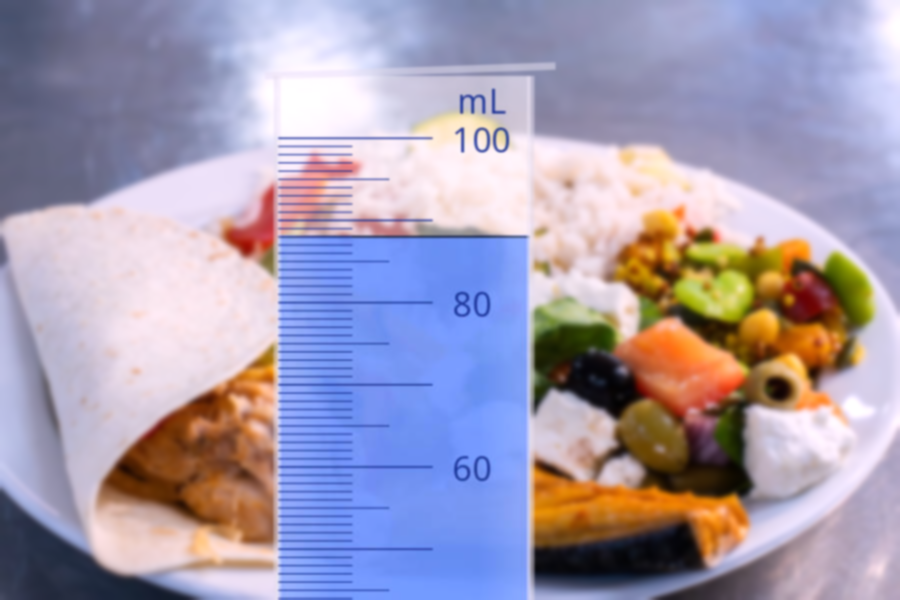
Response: 88mL
